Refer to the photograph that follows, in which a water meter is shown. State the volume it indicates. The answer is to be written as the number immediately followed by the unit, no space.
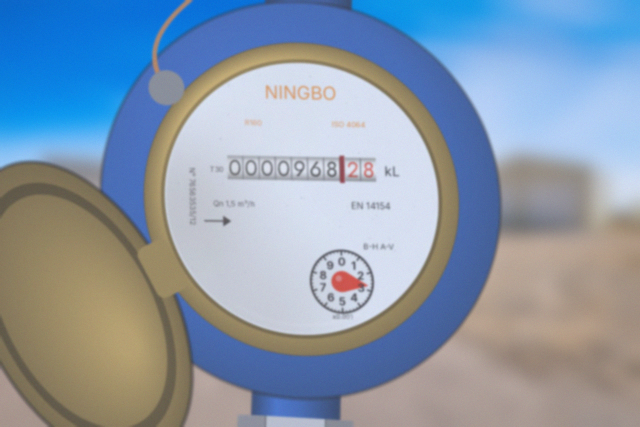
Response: 968.282kL
